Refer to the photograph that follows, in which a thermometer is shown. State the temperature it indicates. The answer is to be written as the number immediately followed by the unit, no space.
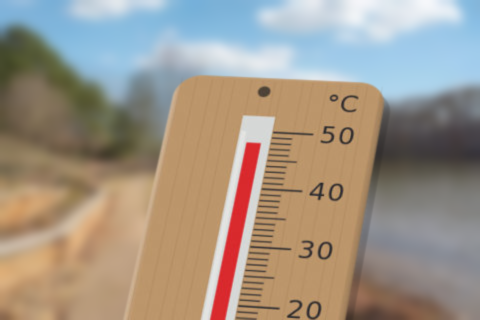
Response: 48°C
